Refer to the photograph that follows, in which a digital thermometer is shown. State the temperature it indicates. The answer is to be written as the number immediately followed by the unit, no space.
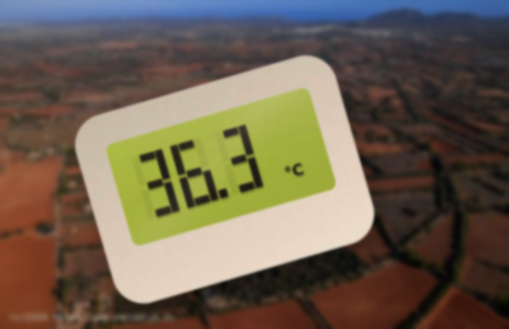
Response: 36.3°C
